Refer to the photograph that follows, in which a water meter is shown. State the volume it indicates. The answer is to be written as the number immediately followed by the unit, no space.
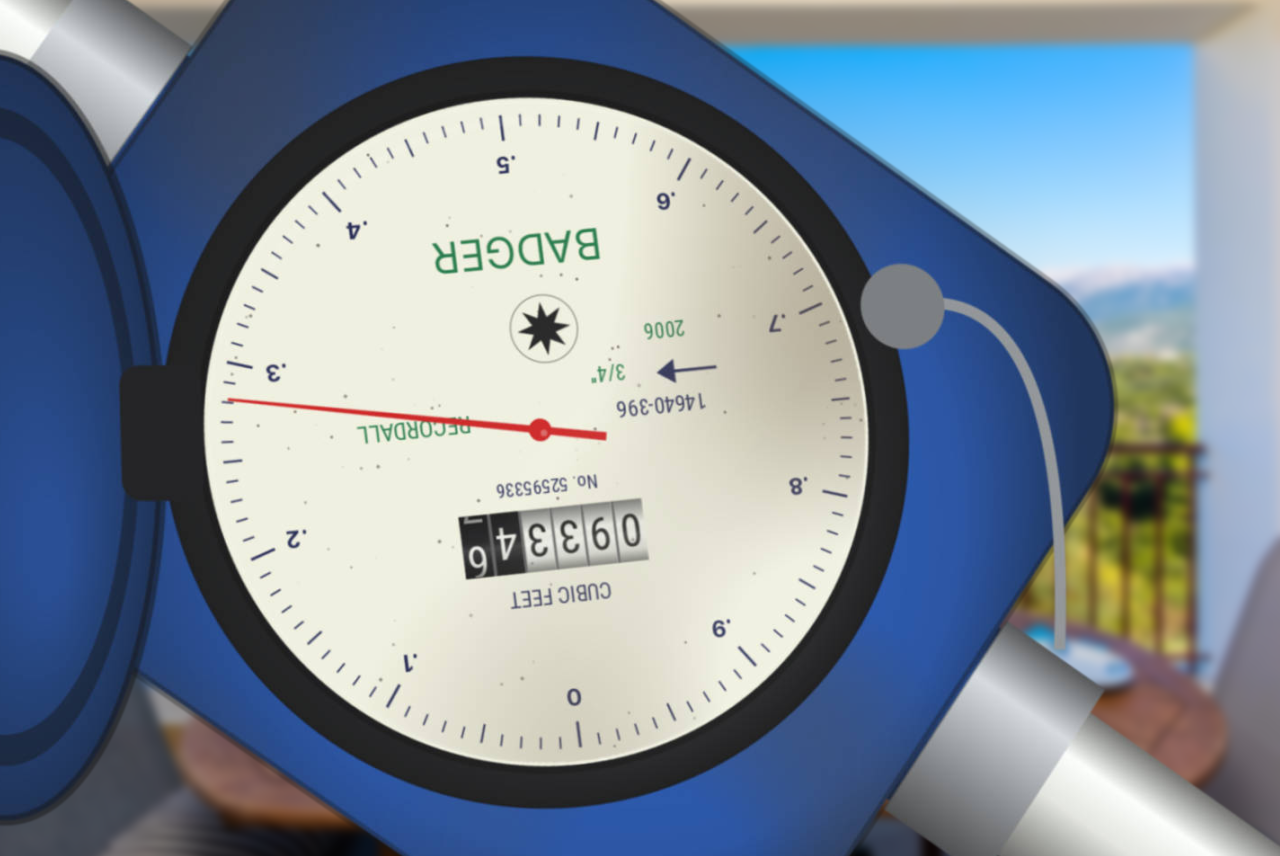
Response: 93346.28ft³
